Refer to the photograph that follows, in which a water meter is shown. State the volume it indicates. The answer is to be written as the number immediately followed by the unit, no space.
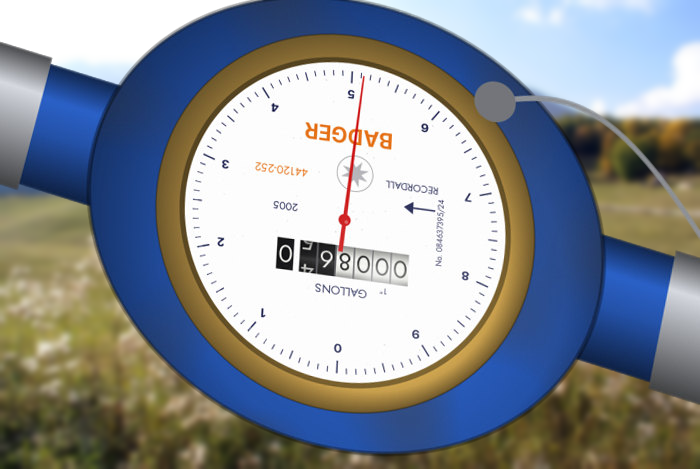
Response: 8645.1gal
